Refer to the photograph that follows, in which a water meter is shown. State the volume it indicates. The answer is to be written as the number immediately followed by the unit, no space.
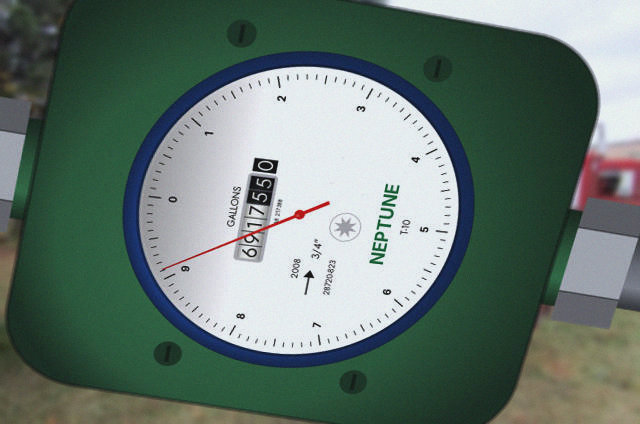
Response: 6917549.1gal
